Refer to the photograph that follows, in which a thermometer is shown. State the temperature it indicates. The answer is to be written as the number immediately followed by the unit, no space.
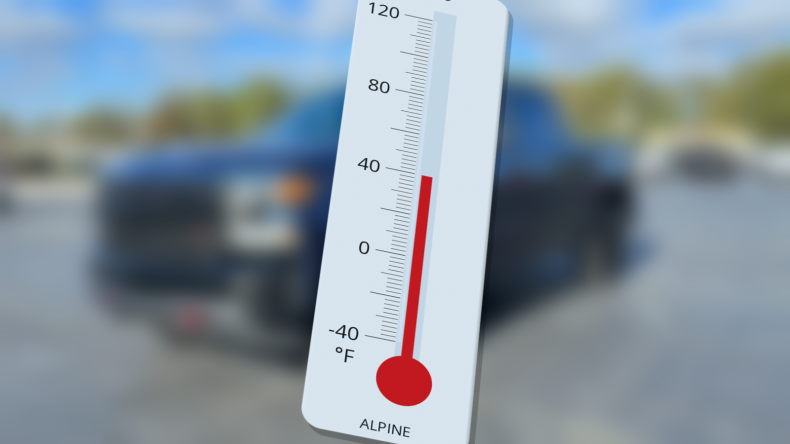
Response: 40°F
